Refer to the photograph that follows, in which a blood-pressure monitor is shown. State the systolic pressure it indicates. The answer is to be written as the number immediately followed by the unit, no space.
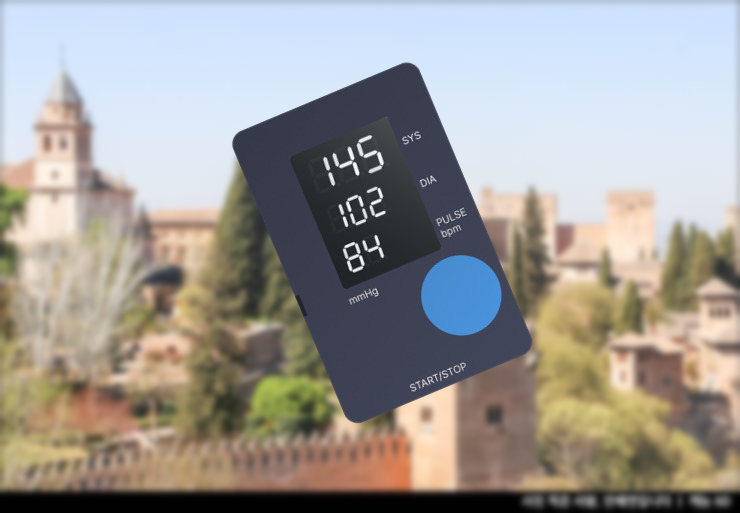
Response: 145mmHg
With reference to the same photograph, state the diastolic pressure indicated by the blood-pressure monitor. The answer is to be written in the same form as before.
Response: 102mmHg
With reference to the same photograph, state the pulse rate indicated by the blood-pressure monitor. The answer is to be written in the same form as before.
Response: 84bpm
